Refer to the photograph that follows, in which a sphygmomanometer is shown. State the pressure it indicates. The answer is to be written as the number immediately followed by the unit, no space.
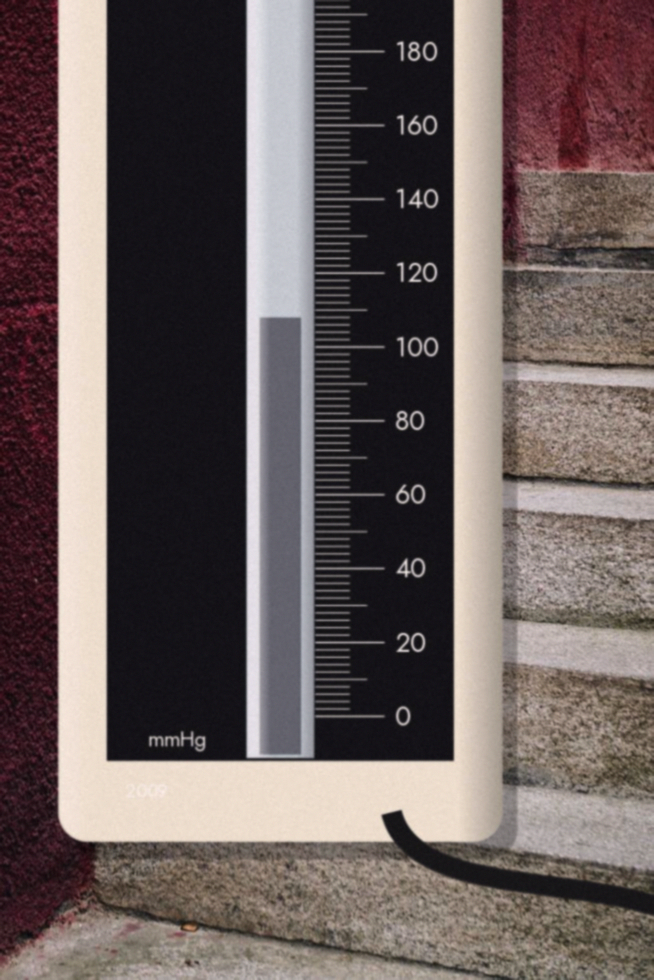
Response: 108mmHg
